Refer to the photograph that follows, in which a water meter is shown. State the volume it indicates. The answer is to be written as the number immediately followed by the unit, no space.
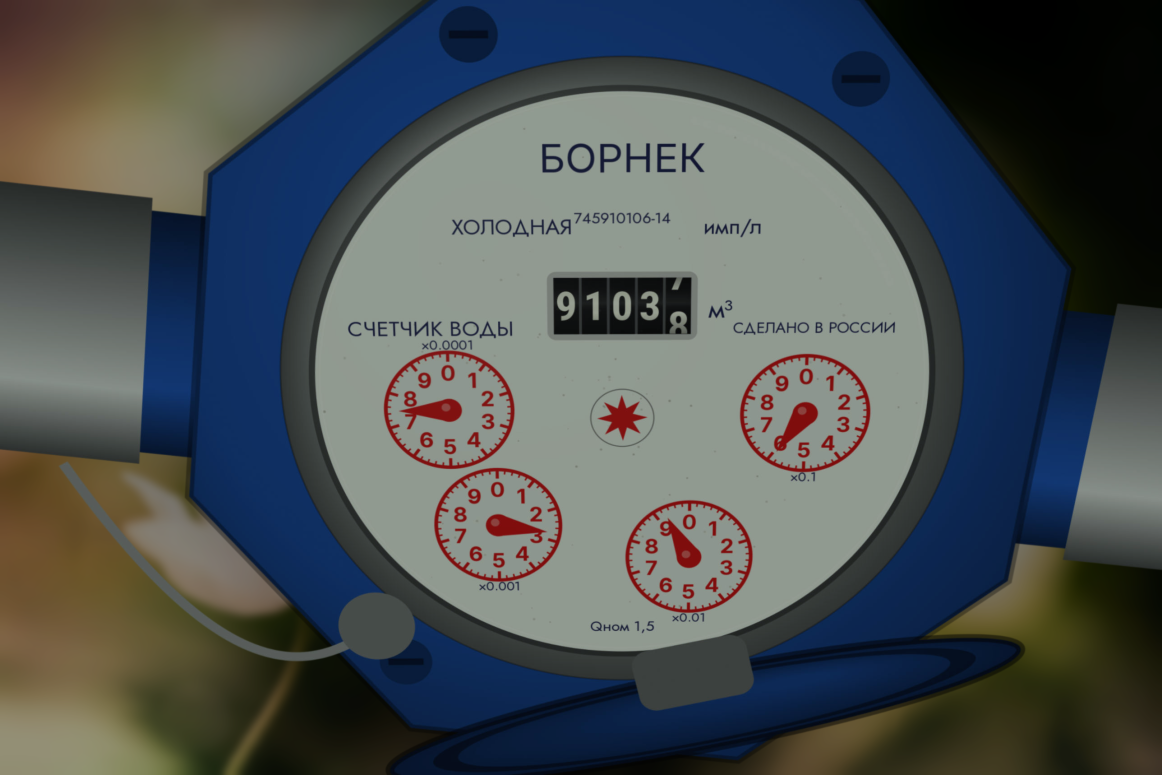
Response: 91037.5927m³
